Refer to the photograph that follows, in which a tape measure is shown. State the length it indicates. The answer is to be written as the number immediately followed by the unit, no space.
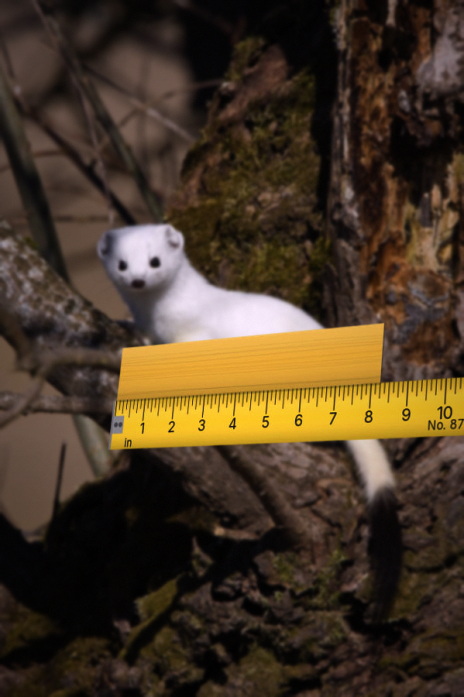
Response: 8.25in
